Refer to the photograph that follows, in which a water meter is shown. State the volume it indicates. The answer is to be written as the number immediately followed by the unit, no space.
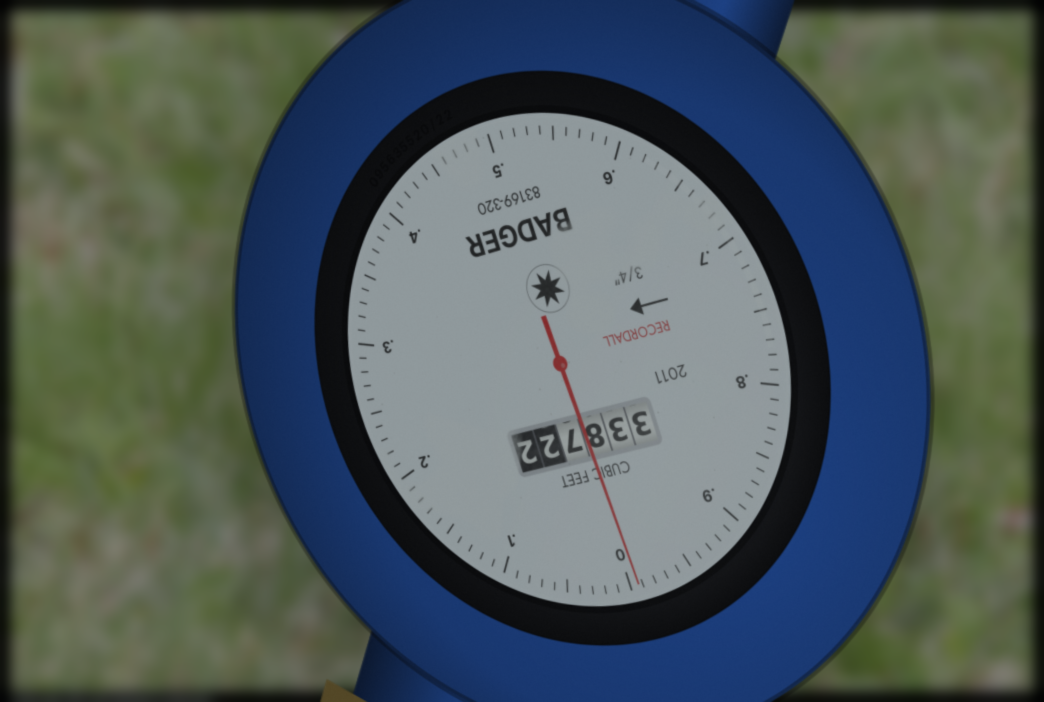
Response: 338721.99ft³
